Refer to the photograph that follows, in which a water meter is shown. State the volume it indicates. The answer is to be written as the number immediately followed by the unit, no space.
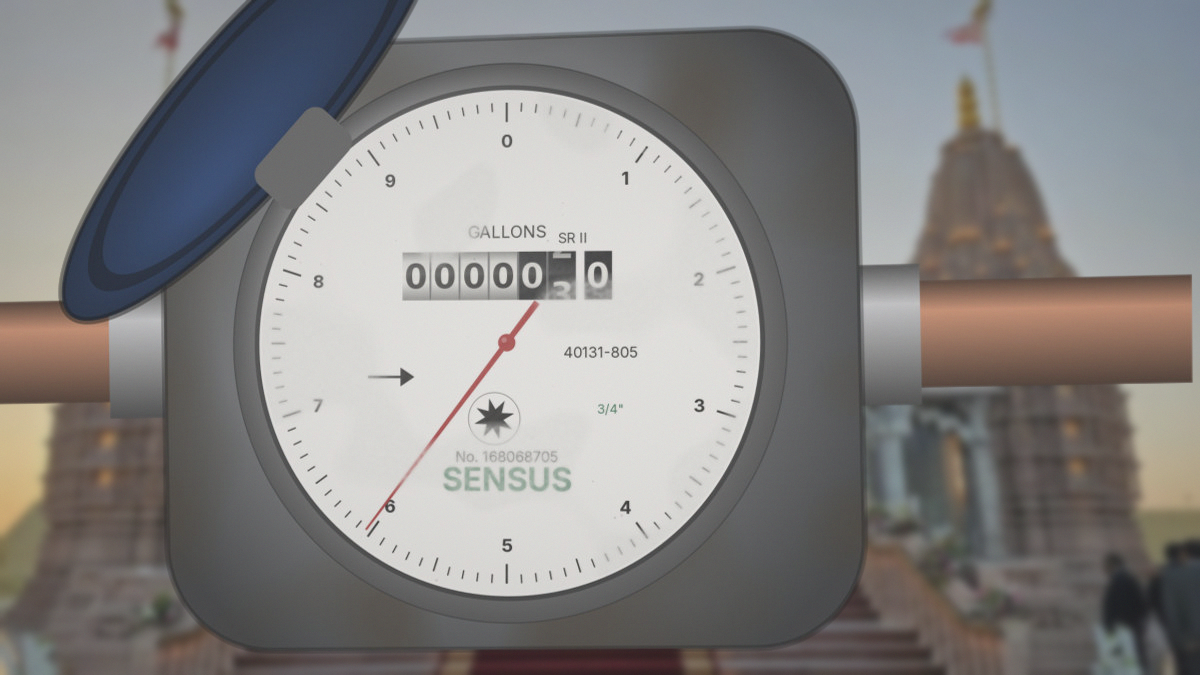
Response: 26.0gal
